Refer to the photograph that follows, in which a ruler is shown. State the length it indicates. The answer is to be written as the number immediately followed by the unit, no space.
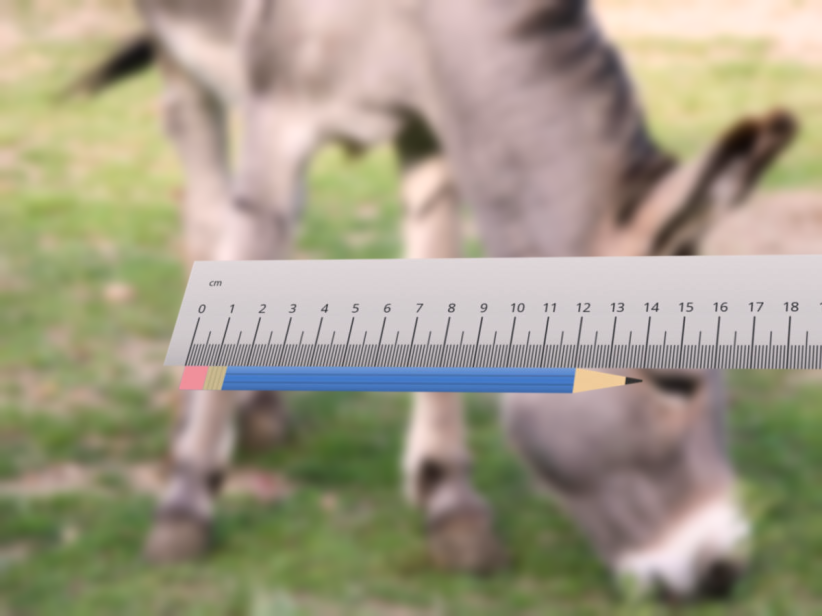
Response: 14cm
